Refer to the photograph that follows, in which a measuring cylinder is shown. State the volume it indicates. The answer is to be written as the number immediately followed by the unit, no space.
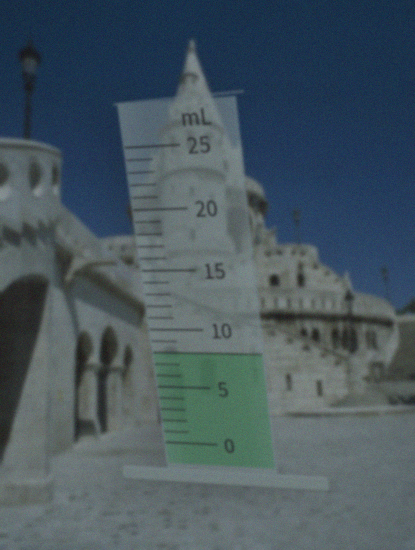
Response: 8mL
